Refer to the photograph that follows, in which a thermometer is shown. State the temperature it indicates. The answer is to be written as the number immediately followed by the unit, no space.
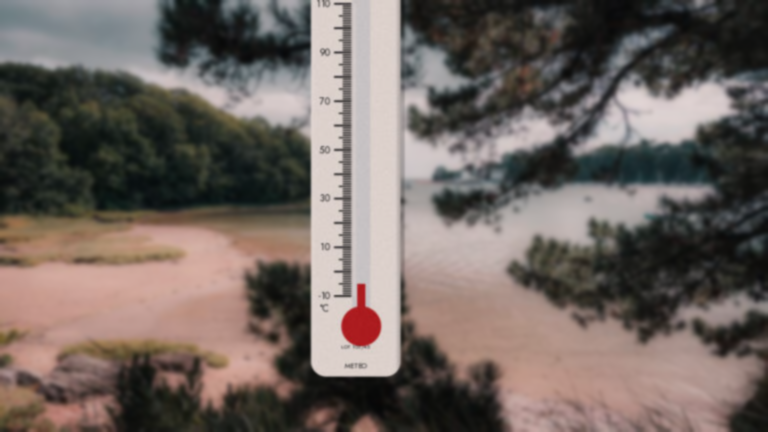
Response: -5°C
